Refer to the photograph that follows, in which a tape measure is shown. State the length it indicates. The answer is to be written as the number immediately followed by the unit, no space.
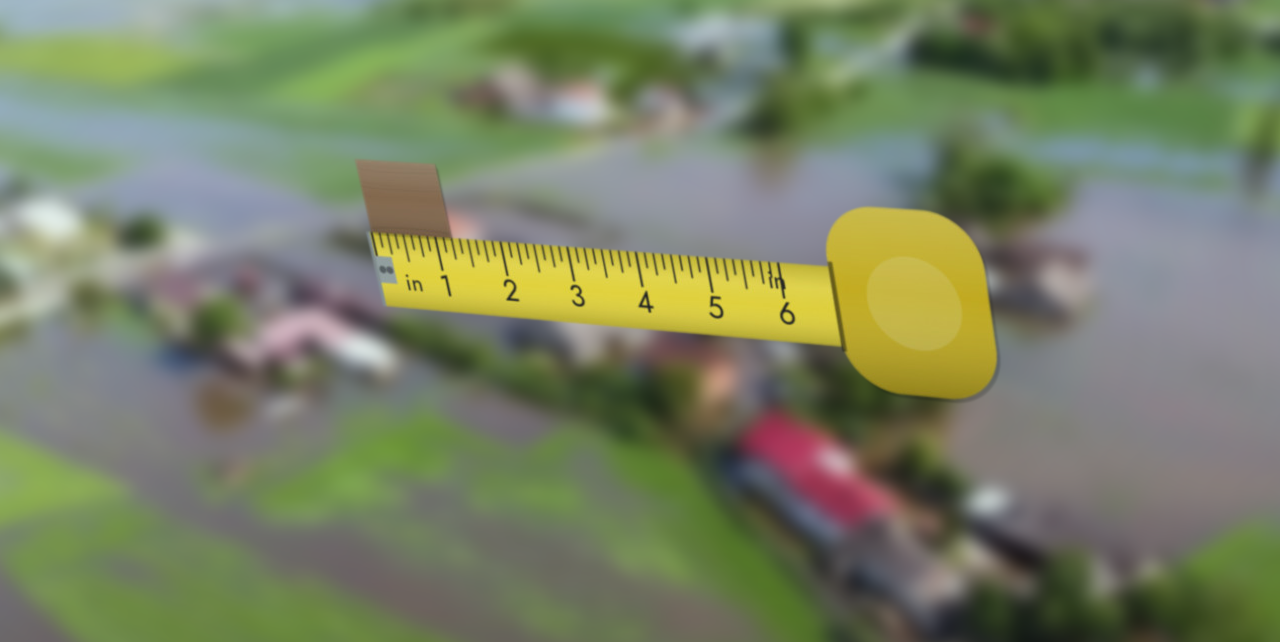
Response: 1.25in
